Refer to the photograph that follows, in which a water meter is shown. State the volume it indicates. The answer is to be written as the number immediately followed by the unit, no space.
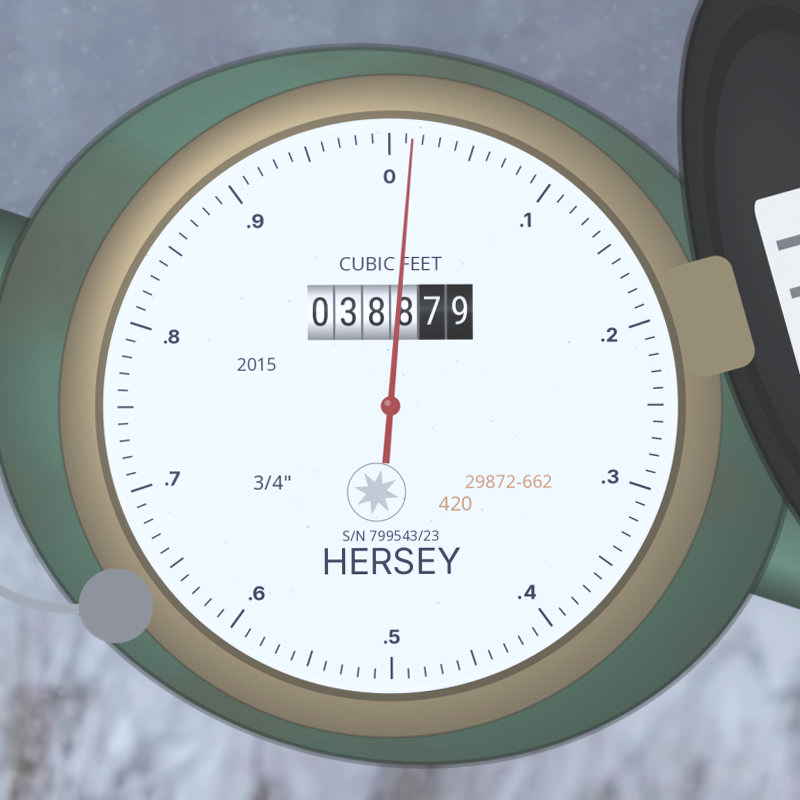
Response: 38879.01ft³
